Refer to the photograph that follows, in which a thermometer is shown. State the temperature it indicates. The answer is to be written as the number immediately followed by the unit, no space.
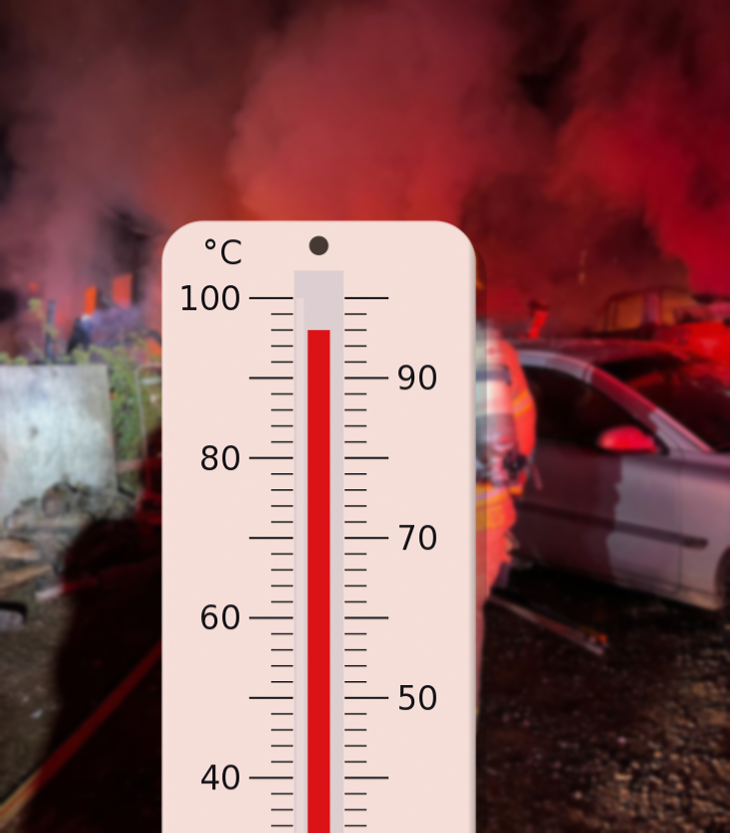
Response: 96°C
